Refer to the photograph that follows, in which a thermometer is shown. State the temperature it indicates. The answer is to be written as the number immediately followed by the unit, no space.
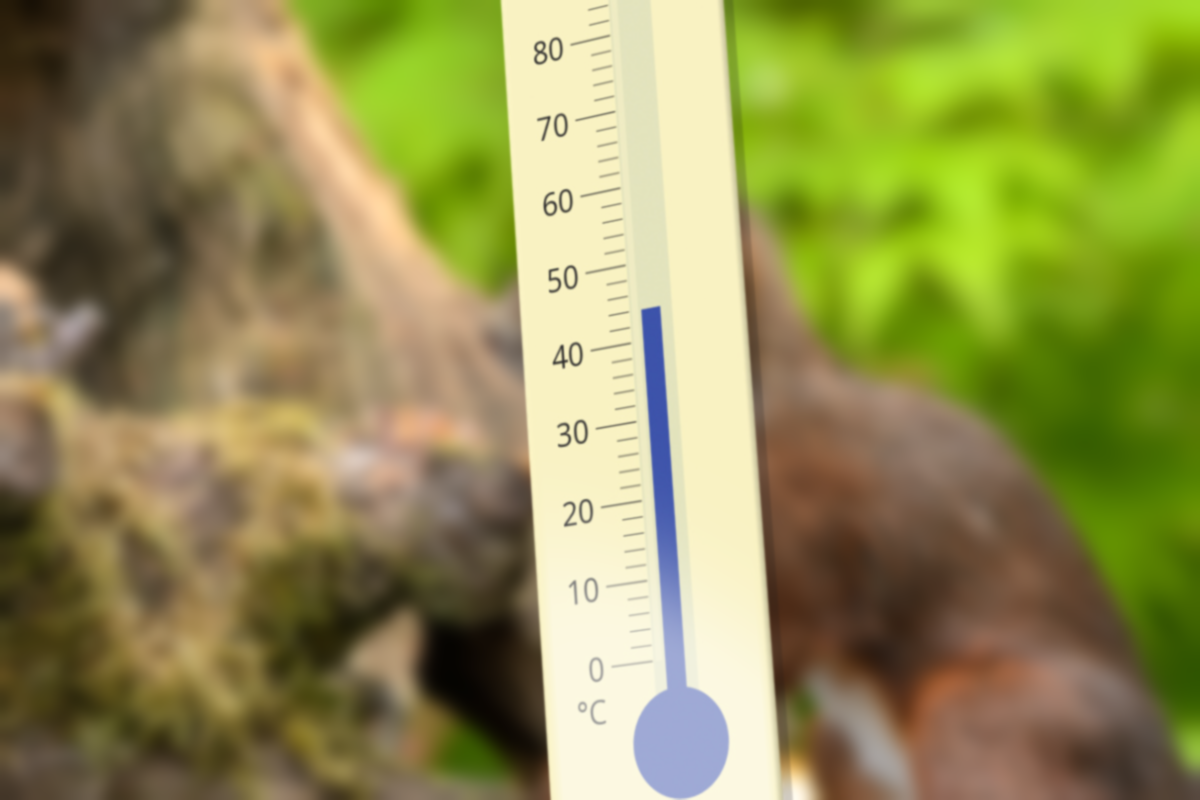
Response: 44°C
